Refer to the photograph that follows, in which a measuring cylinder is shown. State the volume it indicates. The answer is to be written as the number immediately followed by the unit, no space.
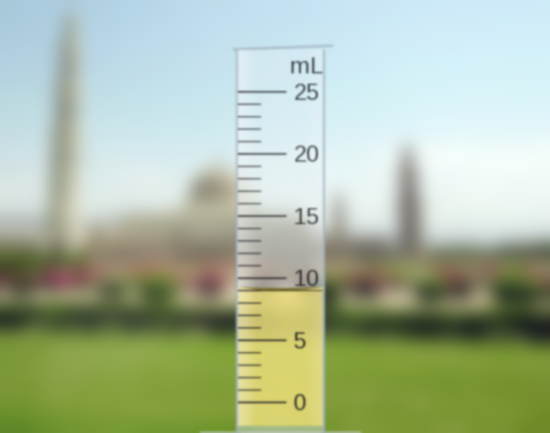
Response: 9mL
